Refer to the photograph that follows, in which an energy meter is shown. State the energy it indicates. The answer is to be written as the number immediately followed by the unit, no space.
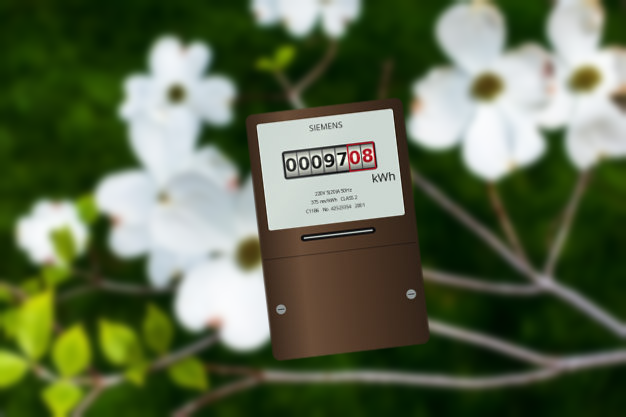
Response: 97.08kWh
